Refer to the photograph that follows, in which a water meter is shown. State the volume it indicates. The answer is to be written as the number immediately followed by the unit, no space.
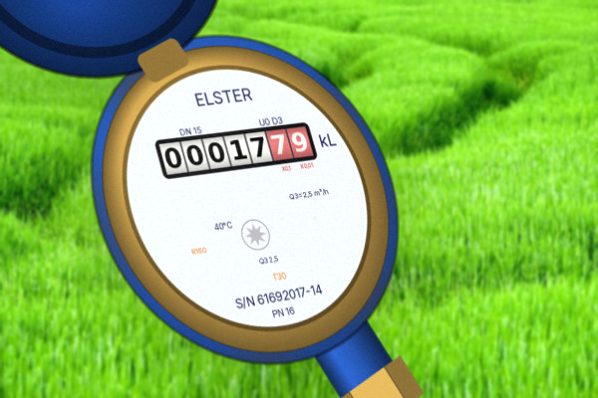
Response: 17.79kL
